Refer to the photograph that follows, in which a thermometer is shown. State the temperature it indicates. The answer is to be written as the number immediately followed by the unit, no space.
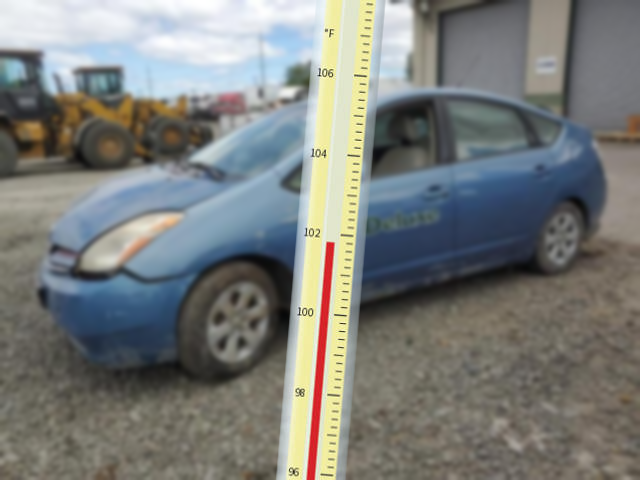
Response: 101.8°F
